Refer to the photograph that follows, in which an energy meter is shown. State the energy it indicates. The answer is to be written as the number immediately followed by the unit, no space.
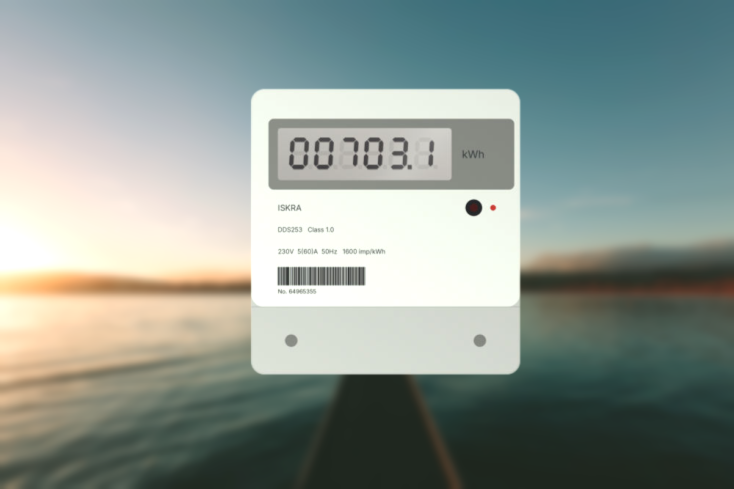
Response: 703.1kWh
